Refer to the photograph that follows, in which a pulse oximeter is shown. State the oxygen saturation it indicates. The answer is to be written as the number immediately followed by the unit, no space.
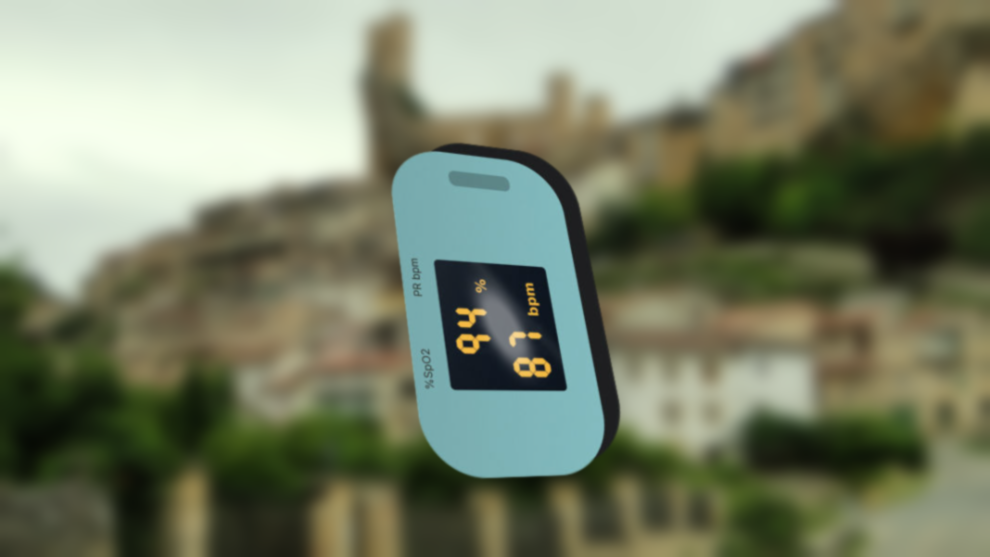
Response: 94%
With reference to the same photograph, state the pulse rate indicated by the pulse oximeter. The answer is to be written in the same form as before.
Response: 87bpm
